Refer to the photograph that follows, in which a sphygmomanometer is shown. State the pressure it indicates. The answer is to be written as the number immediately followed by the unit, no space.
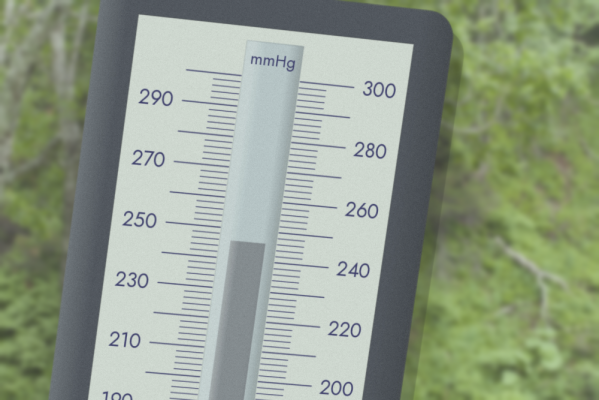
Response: 246mmHg
